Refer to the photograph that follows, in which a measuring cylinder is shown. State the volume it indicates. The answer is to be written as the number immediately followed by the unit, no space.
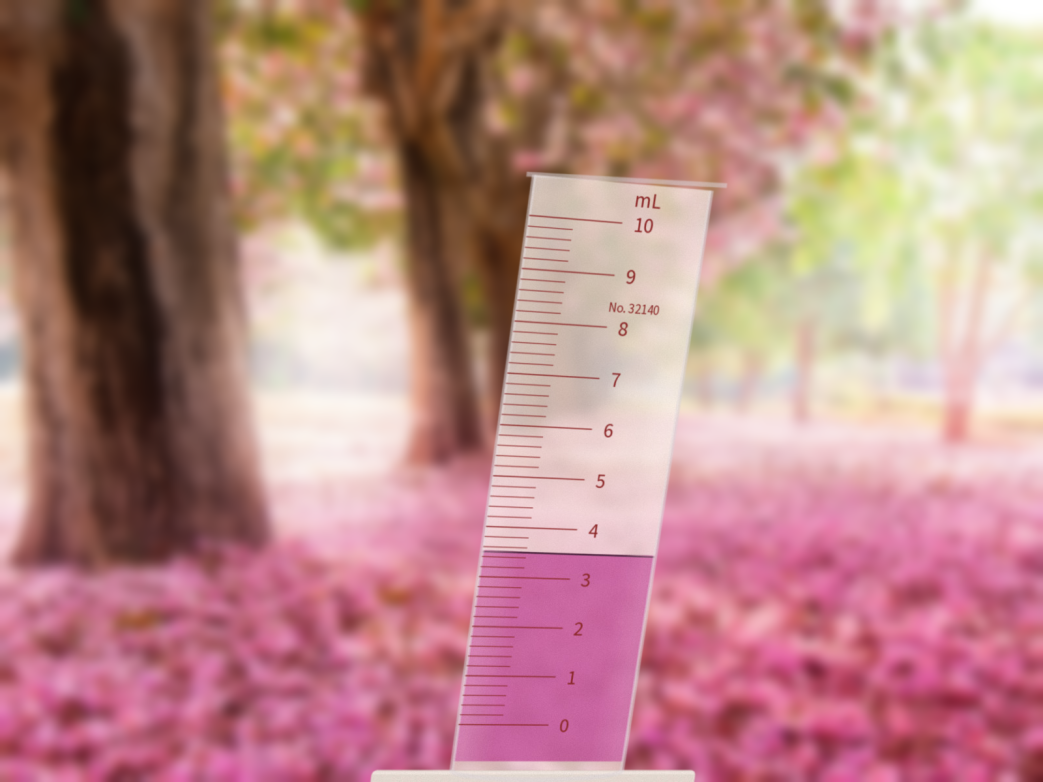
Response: 3.5mL
